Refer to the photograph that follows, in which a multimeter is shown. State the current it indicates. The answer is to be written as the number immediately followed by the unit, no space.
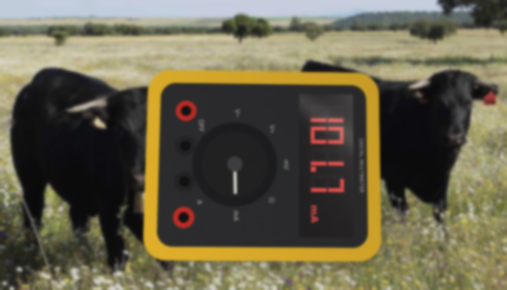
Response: 101.7mA
